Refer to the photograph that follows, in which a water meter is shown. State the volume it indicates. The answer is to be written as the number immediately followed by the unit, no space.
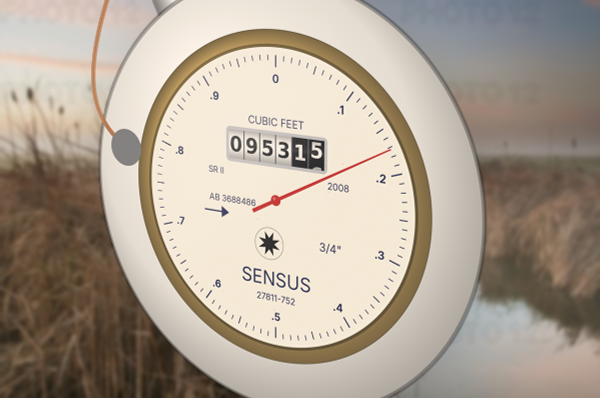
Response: 95315.17ft³
